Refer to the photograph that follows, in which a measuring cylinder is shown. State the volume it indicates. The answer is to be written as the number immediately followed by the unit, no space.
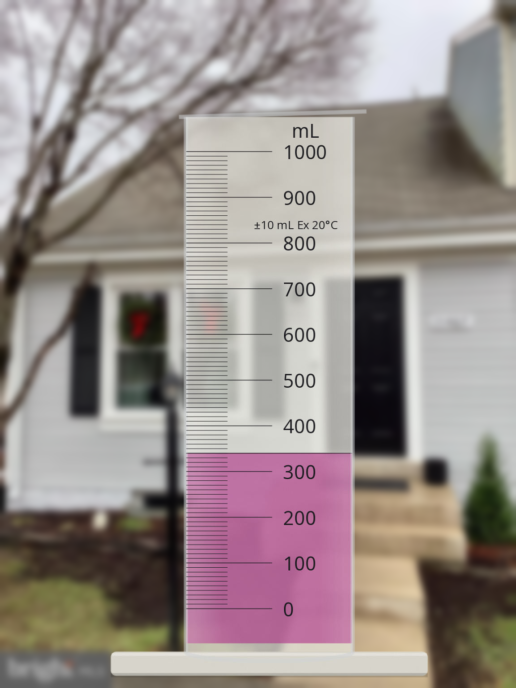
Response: 340mL
